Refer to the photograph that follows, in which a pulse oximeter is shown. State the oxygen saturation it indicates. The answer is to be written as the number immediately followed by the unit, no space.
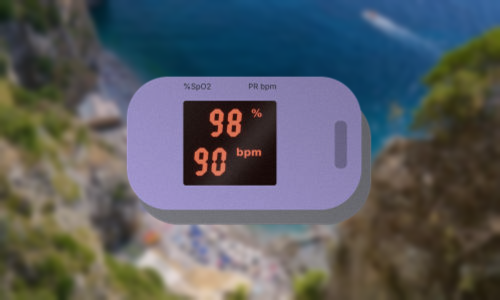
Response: 98%
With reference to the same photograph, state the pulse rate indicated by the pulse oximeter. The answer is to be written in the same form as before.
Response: 90bpm
